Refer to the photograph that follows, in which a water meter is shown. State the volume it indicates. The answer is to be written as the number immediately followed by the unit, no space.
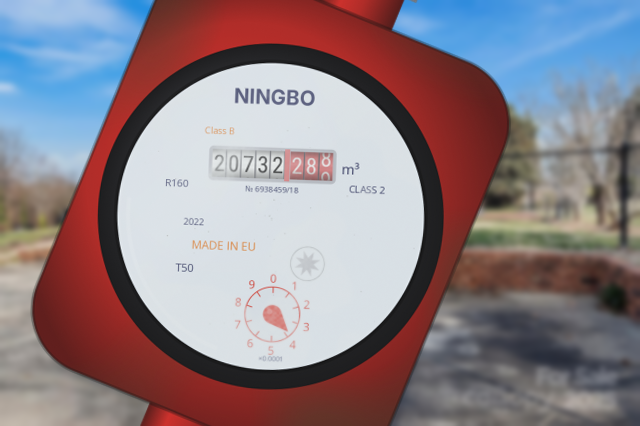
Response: 20732.2883m³
